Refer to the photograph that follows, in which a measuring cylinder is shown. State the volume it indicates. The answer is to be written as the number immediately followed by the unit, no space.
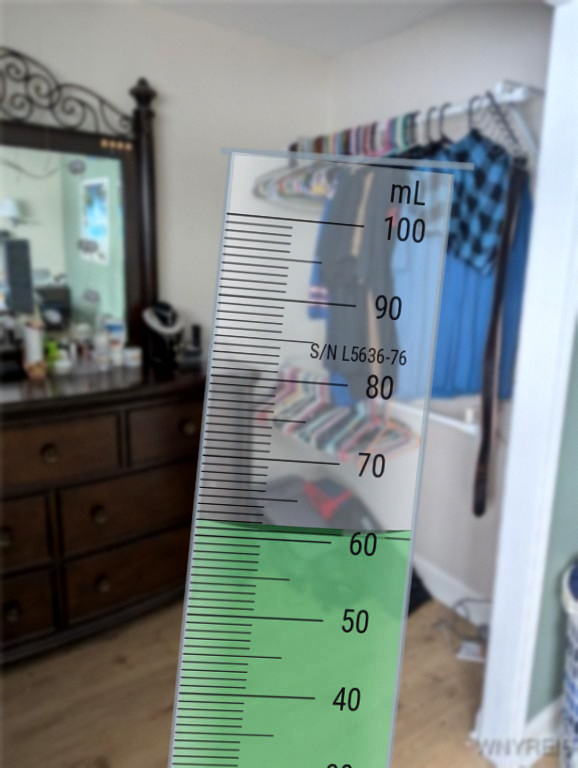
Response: 61mL
